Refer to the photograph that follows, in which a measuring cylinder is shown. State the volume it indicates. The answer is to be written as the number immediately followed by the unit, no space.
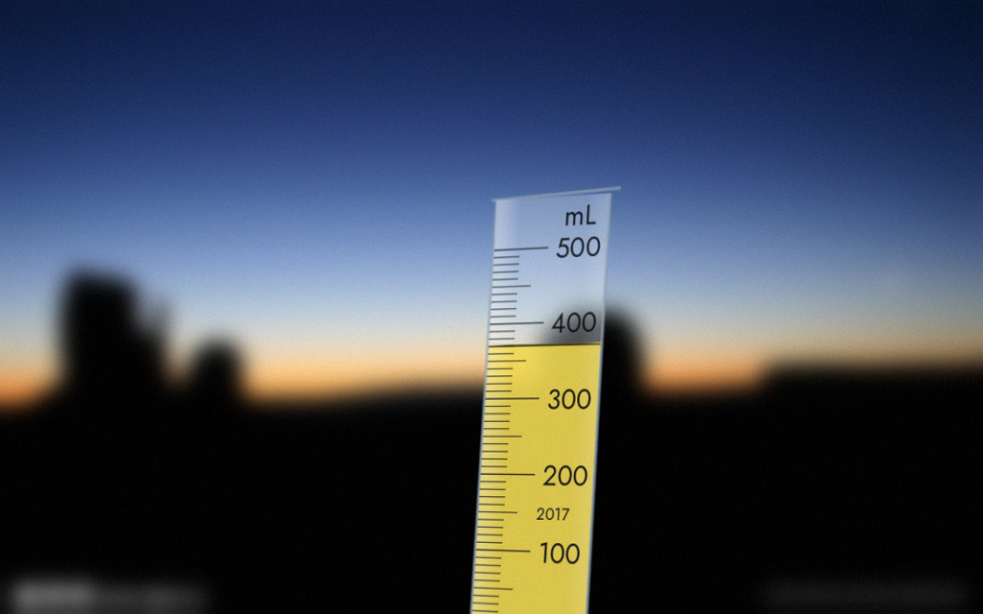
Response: 370mL
